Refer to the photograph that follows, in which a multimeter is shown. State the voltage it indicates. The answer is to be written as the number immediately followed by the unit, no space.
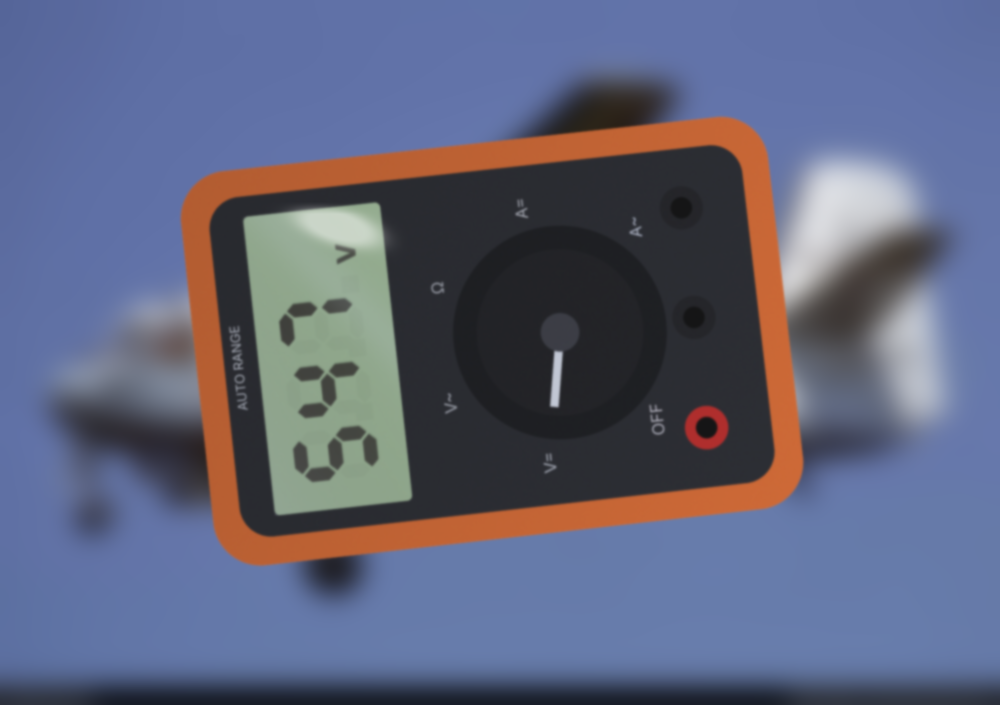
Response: 547V
